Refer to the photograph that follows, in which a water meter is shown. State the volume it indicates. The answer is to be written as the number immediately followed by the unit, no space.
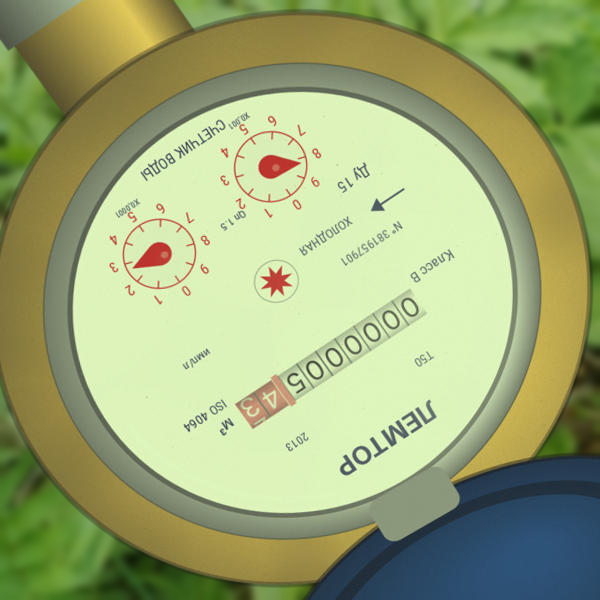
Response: 5.4282m³
